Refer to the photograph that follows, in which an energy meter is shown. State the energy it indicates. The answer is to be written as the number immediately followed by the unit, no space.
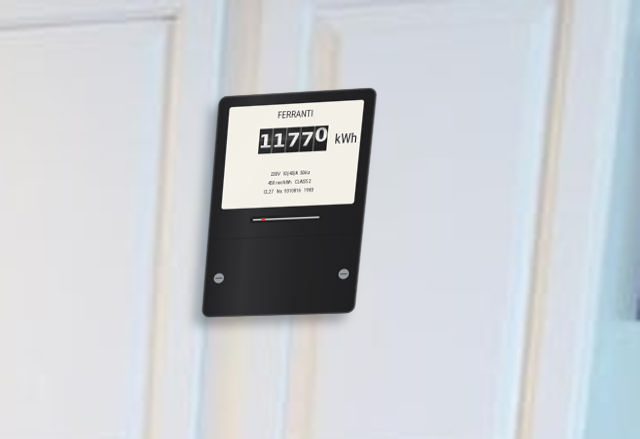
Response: 11770kWh
